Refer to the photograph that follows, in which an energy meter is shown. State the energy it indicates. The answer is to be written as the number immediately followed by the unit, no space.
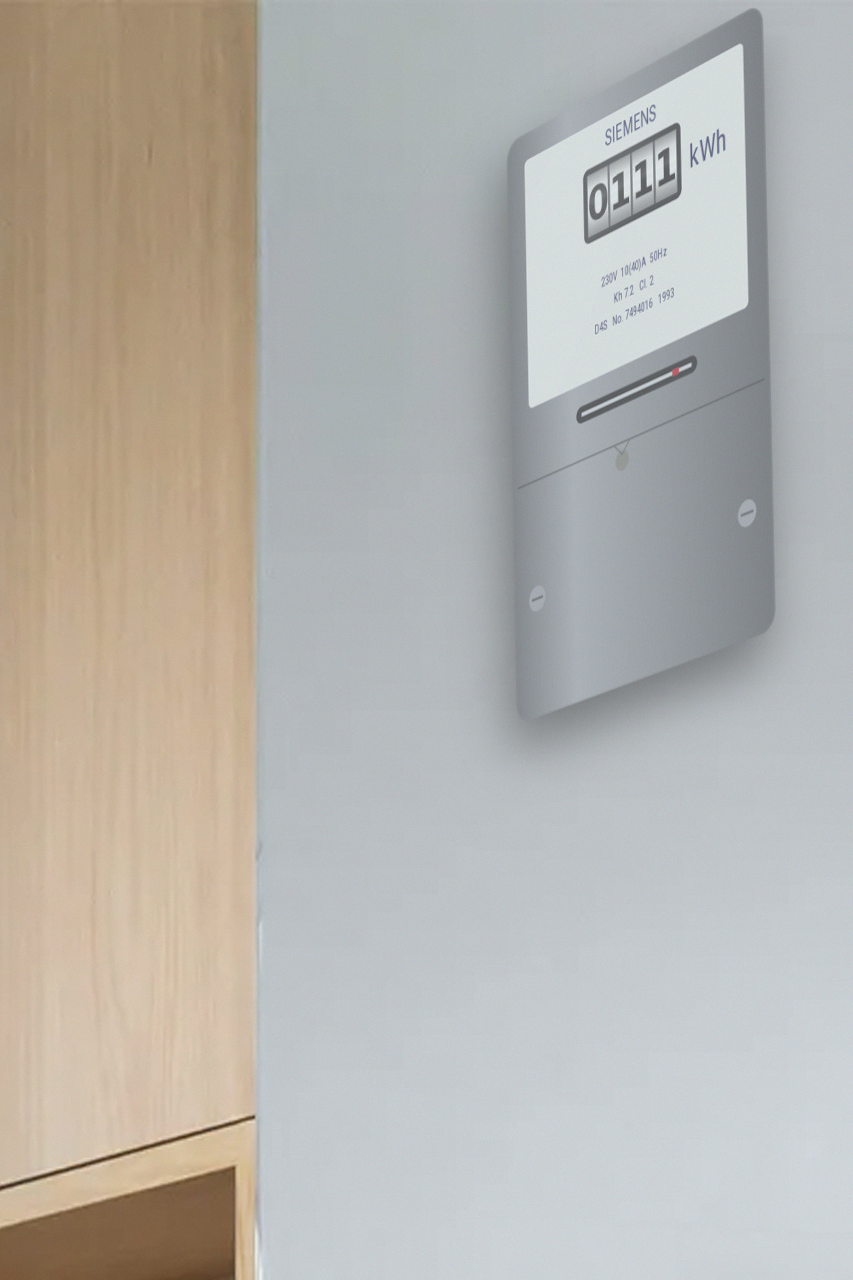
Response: 111kWh
